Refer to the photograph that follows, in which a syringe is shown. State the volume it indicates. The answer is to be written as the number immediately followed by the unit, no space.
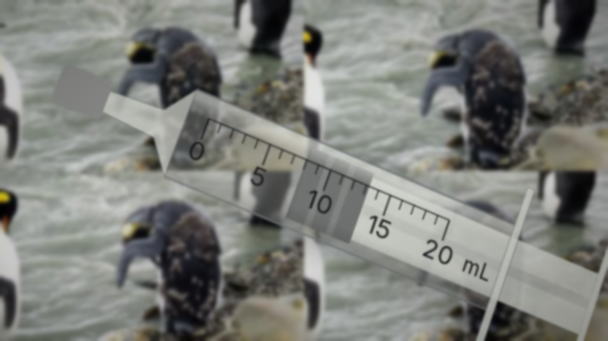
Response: 8mL
